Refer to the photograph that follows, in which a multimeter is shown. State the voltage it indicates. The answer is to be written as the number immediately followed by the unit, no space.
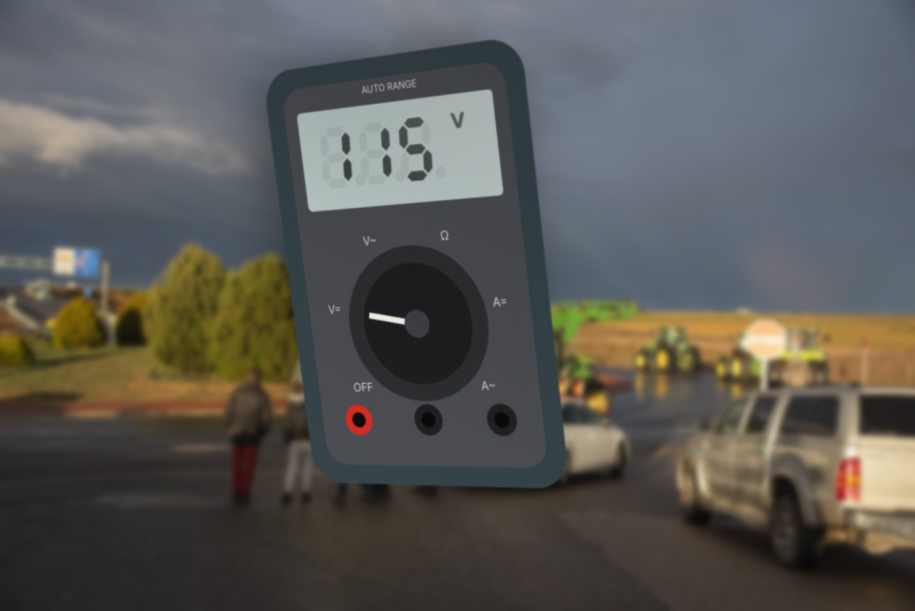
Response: 115V
